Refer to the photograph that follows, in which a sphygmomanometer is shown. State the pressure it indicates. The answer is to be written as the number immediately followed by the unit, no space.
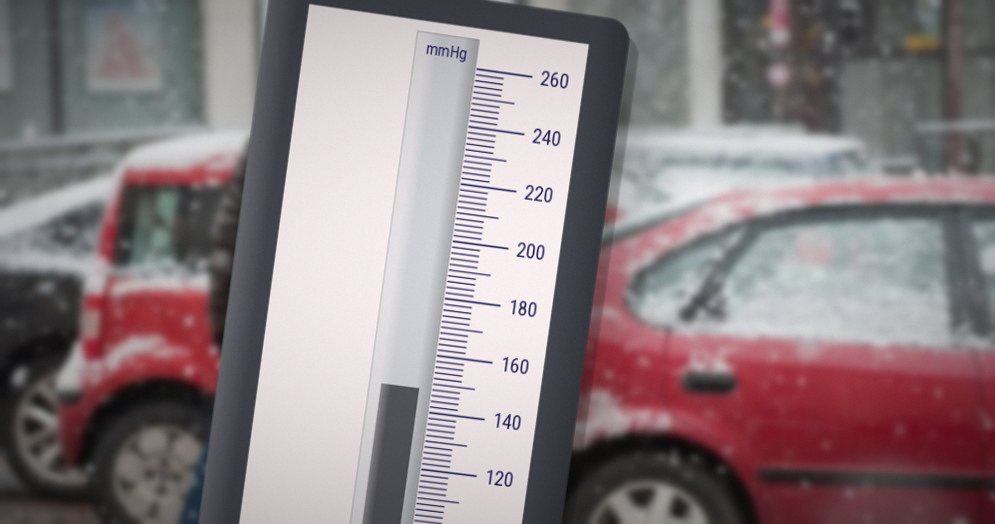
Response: 148mmHg
